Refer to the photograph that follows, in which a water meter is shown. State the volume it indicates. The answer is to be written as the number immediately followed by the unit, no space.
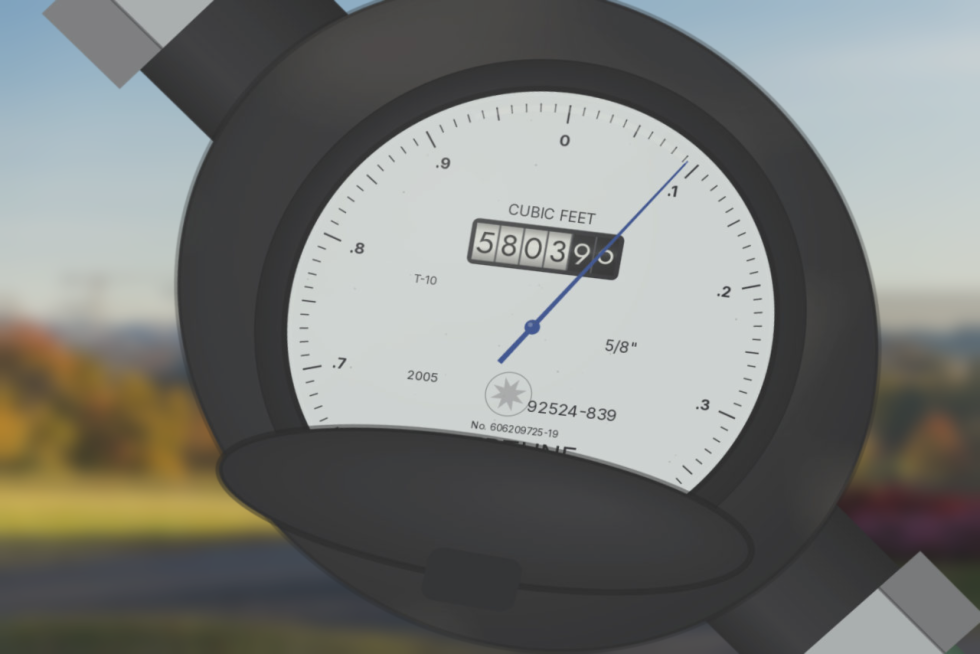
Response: 580396.09ft³
